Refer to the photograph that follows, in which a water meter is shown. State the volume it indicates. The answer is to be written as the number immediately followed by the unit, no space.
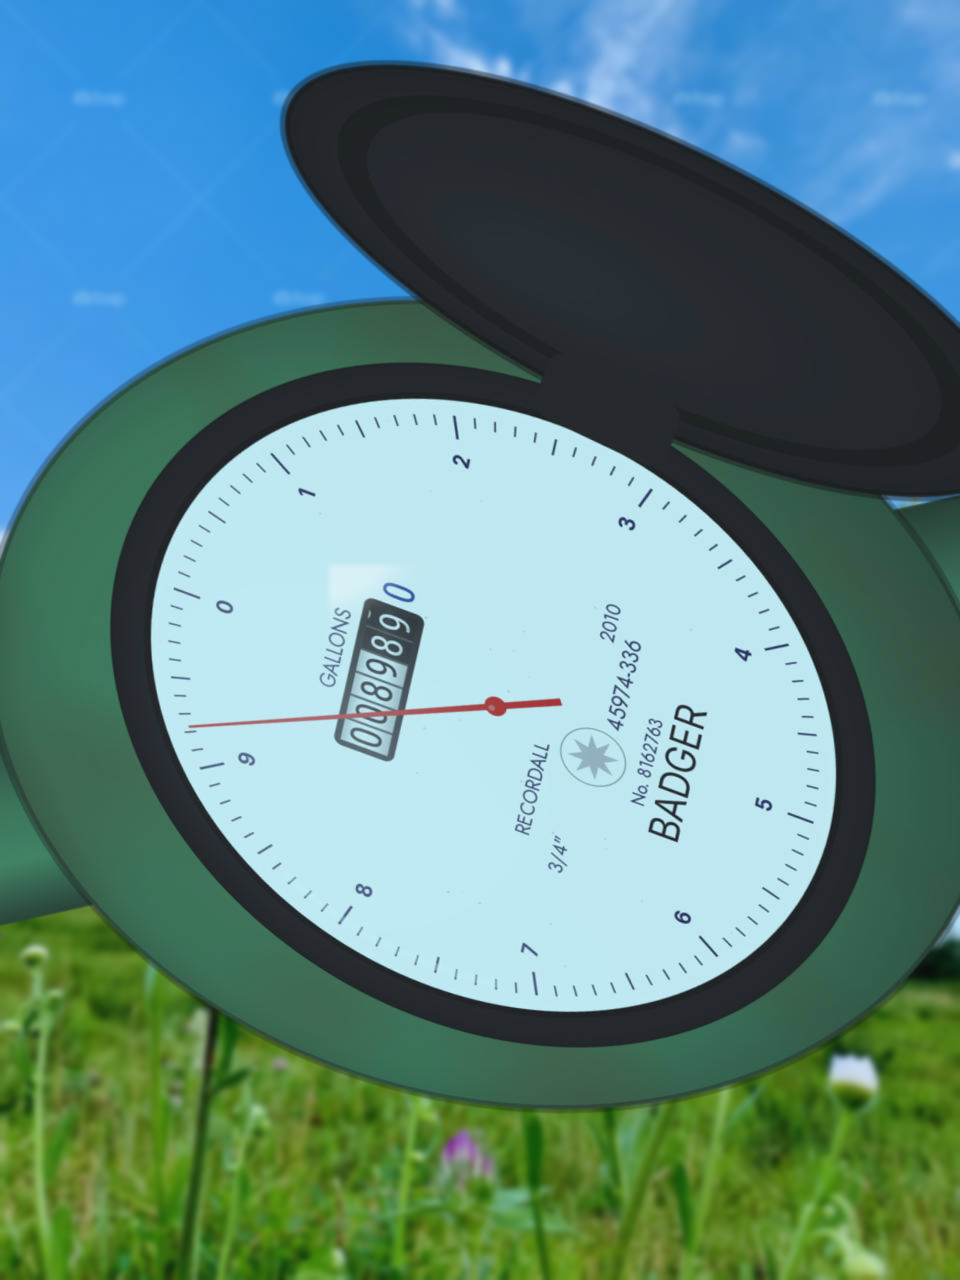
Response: 89889.2gal
